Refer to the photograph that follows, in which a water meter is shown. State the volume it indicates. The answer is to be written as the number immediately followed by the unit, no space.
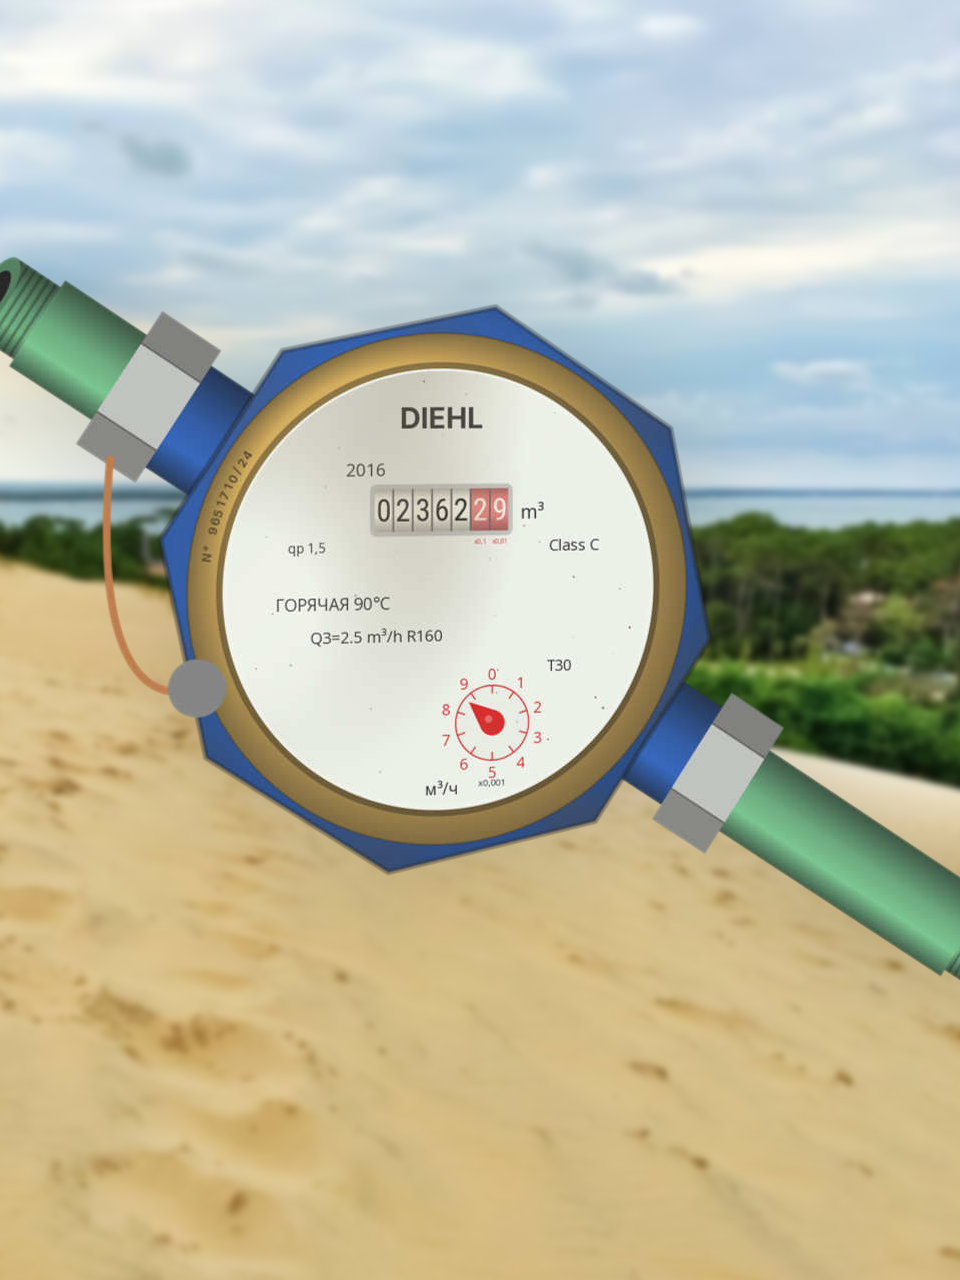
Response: 2362.298m³
